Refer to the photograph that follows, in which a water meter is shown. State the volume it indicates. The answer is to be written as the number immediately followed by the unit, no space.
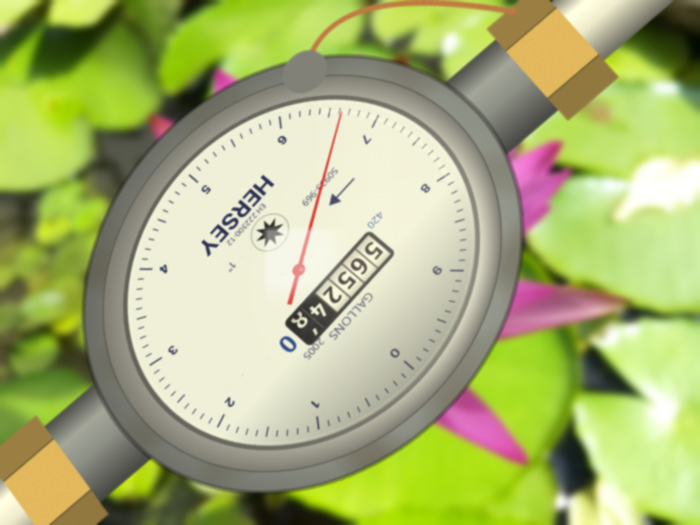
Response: 5652476.6gal
